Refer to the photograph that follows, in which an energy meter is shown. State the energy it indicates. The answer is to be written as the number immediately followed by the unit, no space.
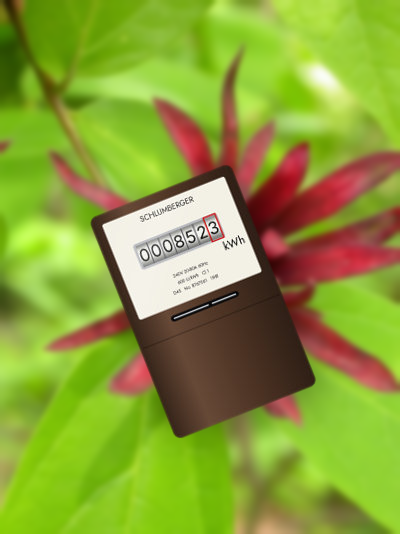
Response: 852.3kWh
